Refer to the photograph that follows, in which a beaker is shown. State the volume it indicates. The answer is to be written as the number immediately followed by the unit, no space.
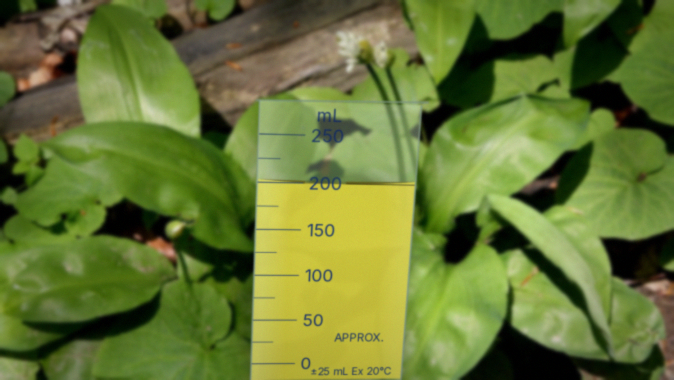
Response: 200mL
